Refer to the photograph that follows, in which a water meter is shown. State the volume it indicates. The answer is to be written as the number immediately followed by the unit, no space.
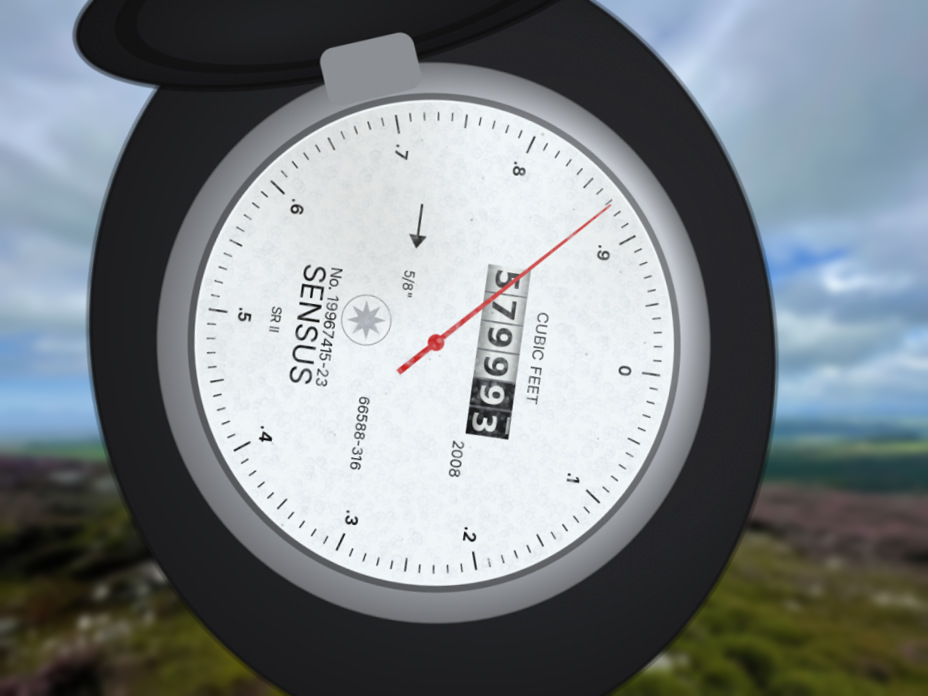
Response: 579992.87ft³
